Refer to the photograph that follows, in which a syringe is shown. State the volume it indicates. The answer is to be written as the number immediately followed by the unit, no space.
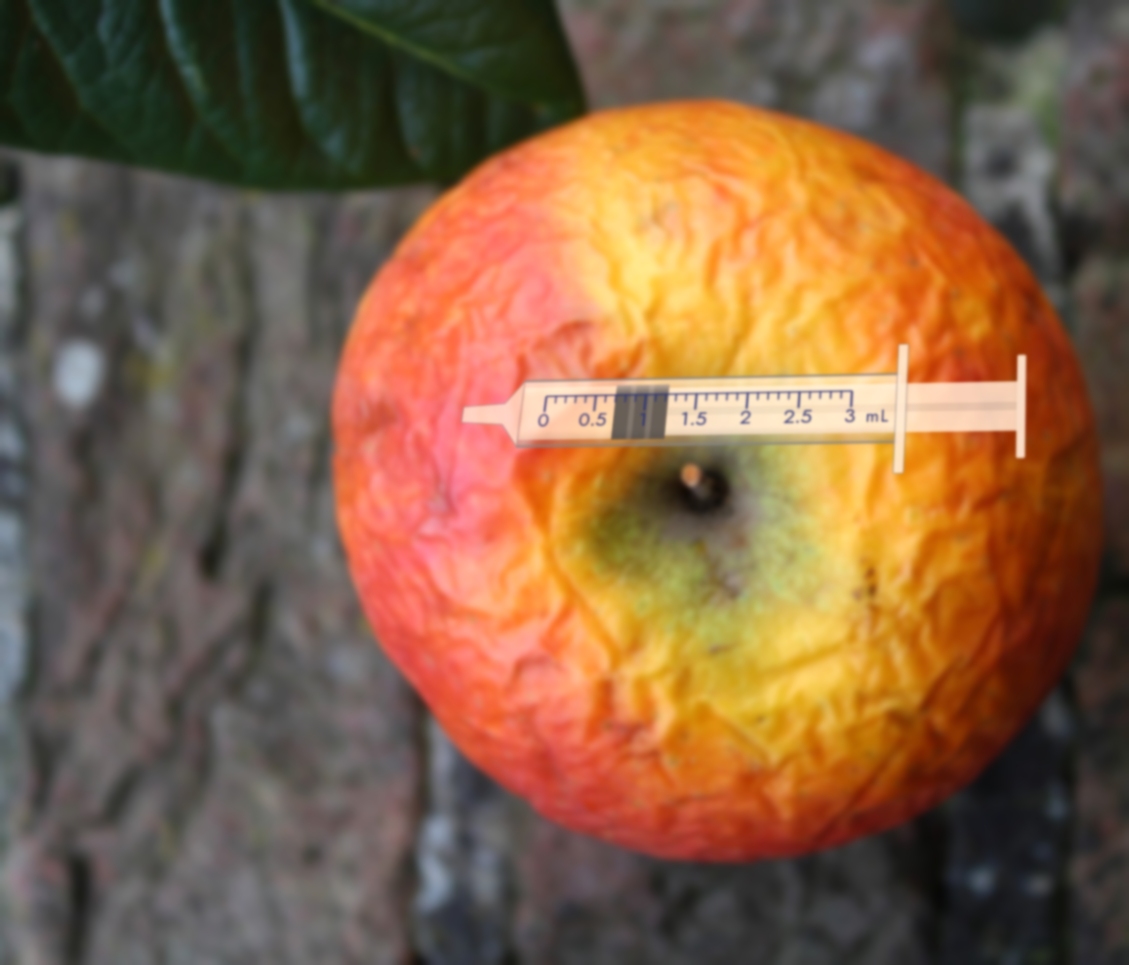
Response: 0.7mL
